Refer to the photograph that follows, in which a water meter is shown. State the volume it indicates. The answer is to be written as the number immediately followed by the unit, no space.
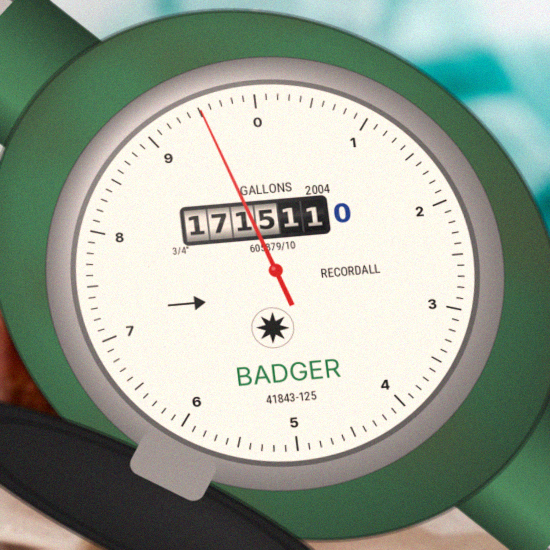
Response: 1715109.5gal
